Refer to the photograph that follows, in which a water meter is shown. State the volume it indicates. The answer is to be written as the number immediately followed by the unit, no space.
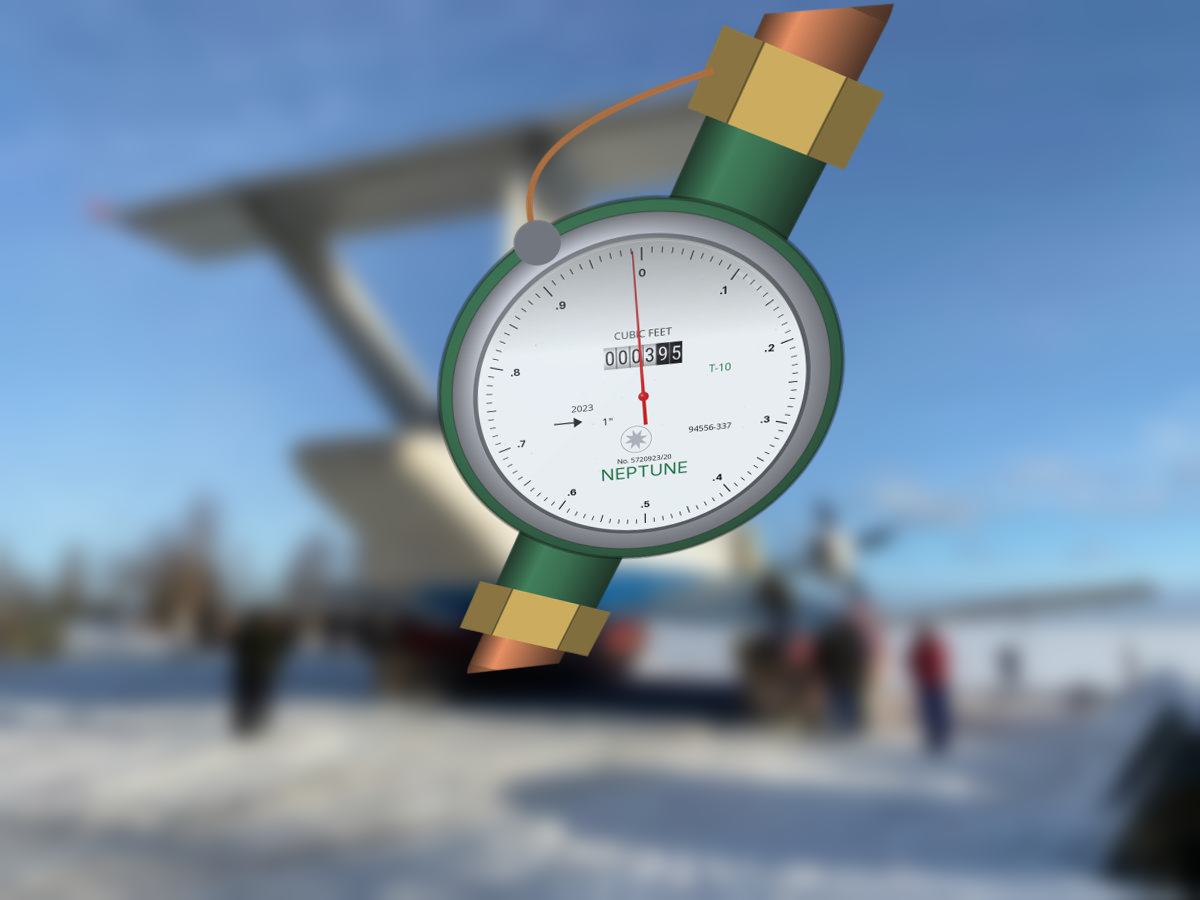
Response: 394.99ft³
